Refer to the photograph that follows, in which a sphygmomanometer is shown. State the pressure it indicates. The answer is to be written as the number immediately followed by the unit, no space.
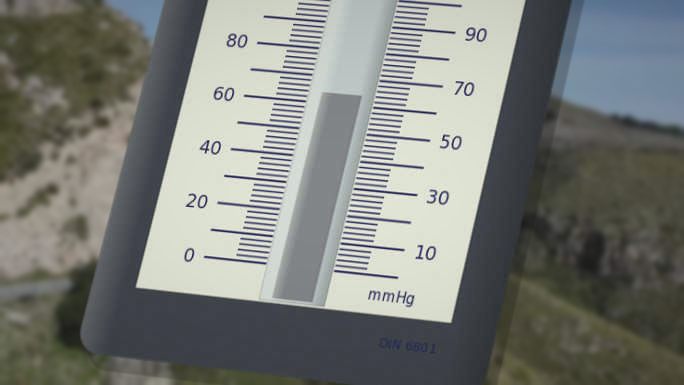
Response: 64mmHg
